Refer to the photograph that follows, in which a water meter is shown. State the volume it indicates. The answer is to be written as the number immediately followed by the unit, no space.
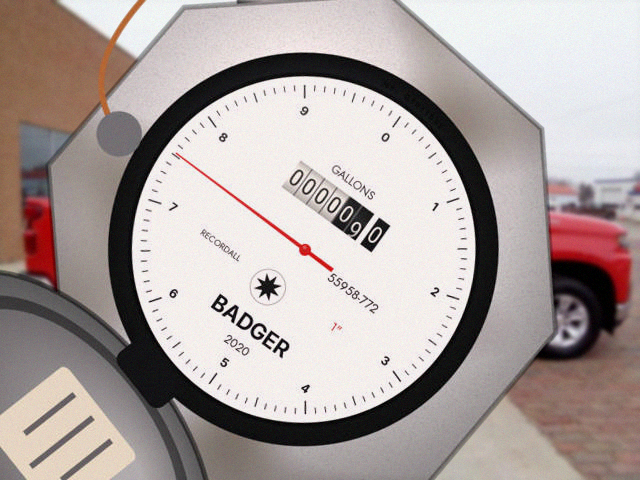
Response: 87.5gal
